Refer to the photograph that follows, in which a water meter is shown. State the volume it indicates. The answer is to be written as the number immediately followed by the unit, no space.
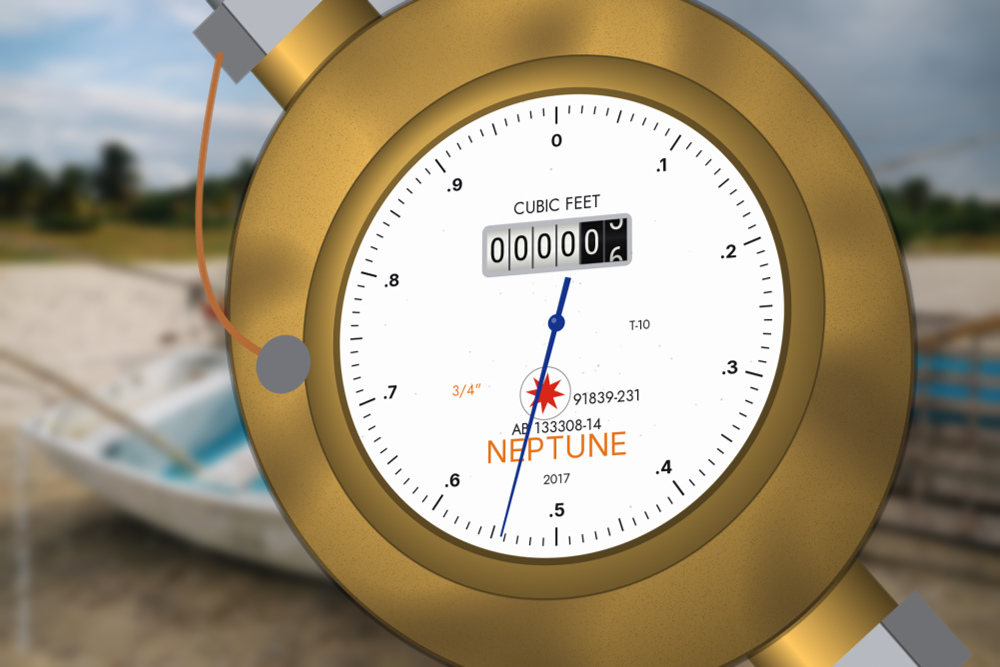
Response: 5.54ft³
